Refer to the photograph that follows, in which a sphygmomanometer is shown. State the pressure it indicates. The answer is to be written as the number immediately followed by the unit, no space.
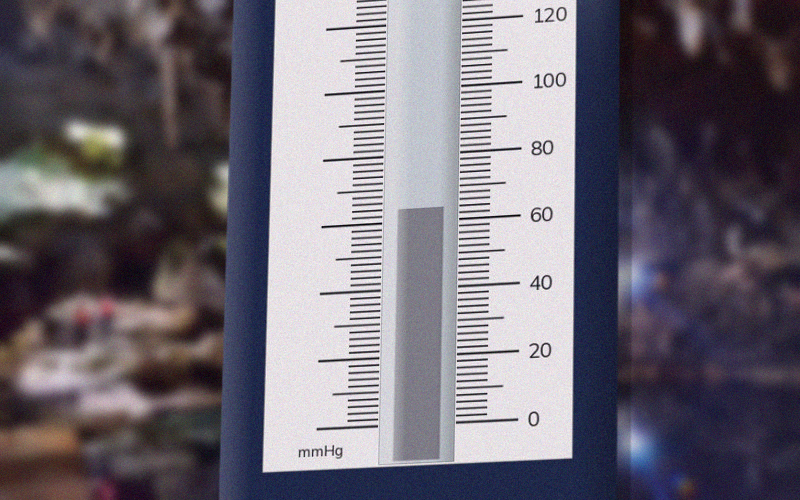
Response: 64mmHg
